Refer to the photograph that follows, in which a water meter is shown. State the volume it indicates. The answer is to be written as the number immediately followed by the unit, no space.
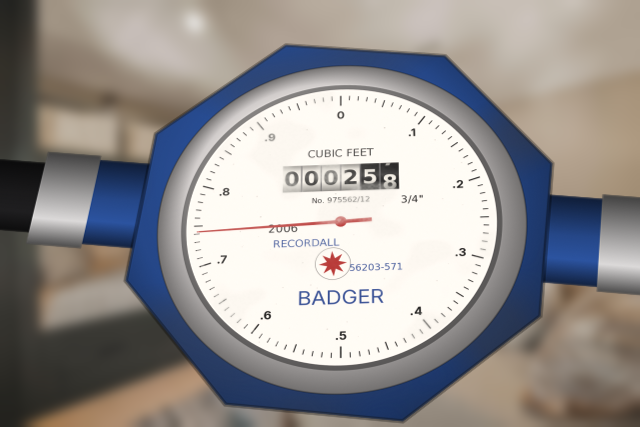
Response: 257.74ft³
